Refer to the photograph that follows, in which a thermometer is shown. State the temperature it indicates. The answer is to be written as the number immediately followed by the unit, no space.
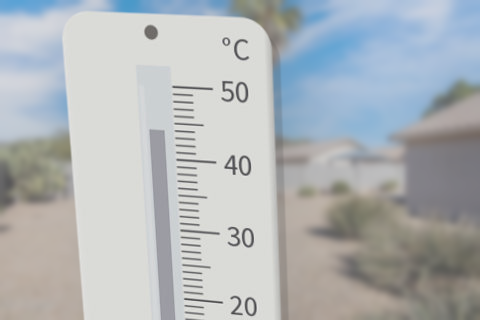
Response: 44°C
